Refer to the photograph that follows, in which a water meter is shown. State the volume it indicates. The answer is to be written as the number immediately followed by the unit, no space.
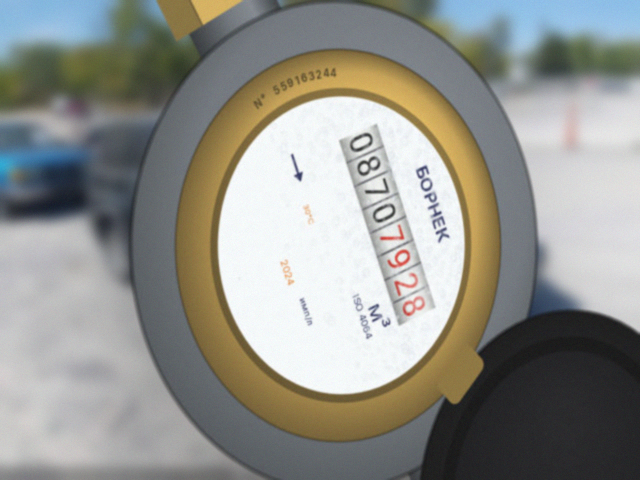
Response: 870.7928m³
